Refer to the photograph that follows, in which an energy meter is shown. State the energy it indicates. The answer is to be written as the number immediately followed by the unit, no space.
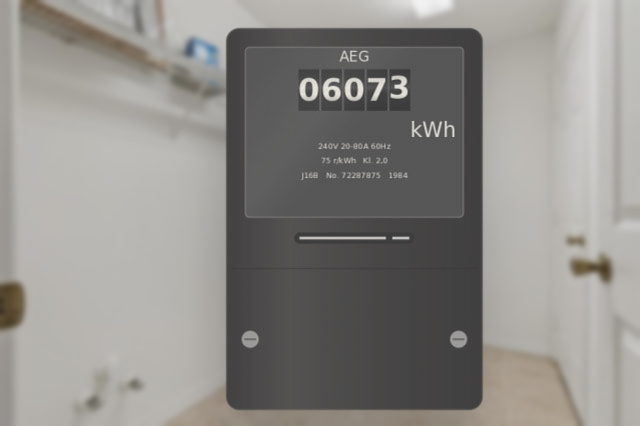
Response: 6073kWh
